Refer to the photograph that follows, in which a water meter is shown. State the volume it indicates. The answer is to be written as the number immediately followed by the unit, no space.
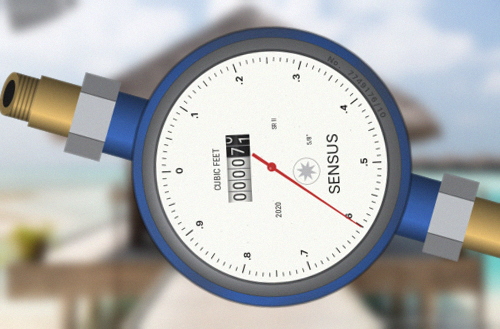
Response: 70.60ft³
